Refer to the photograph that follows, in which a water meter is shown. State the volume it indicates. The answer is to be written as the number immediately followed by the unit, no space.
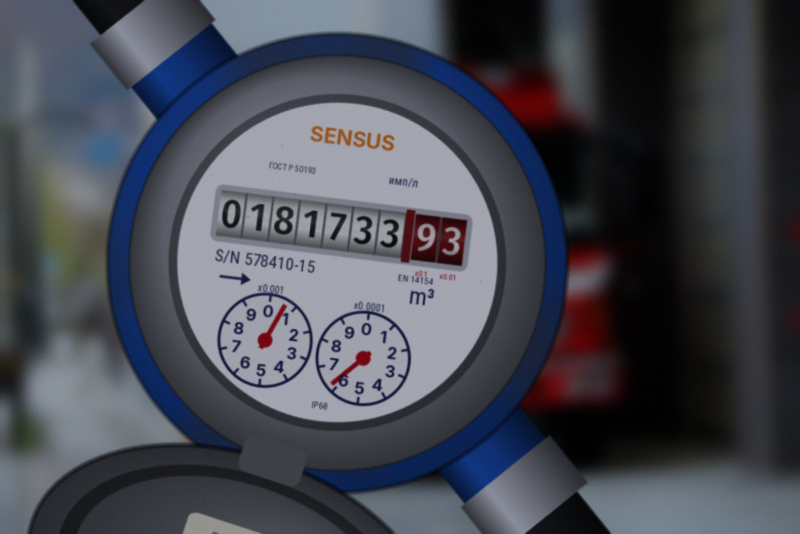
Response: 181733.9306m³
